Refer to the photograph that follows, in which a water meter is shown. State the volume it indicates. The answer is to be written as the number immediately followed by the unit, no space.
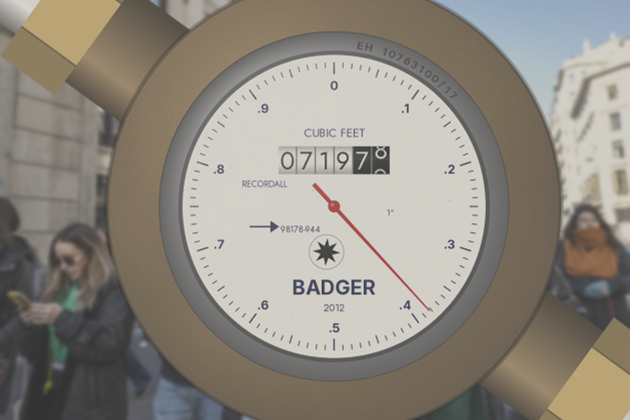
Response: 71978.38ft³
